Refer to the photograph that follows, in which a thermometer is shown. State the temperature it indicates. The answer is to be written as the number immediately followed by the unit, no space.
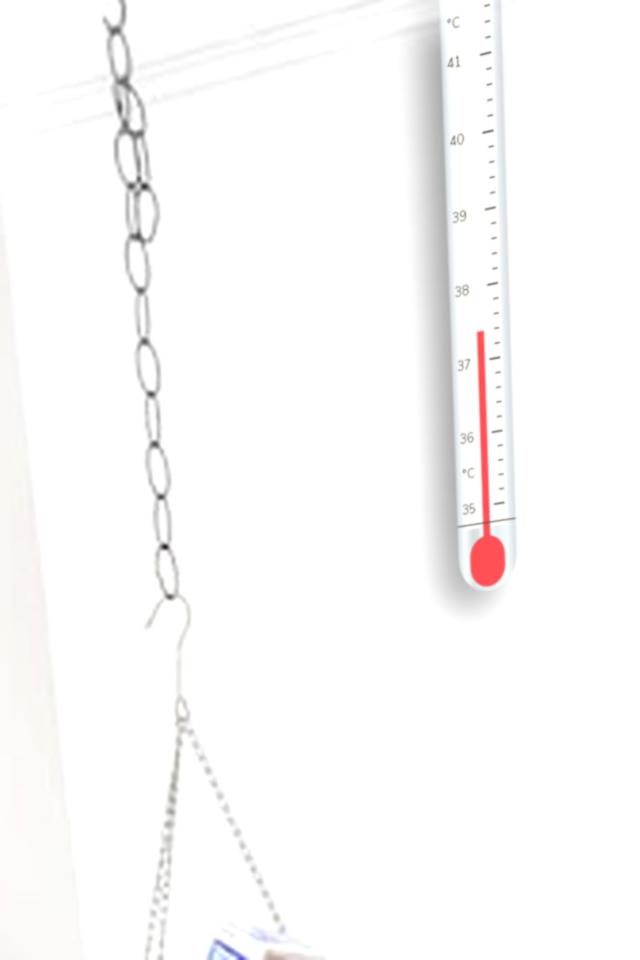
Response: 37.4°C
